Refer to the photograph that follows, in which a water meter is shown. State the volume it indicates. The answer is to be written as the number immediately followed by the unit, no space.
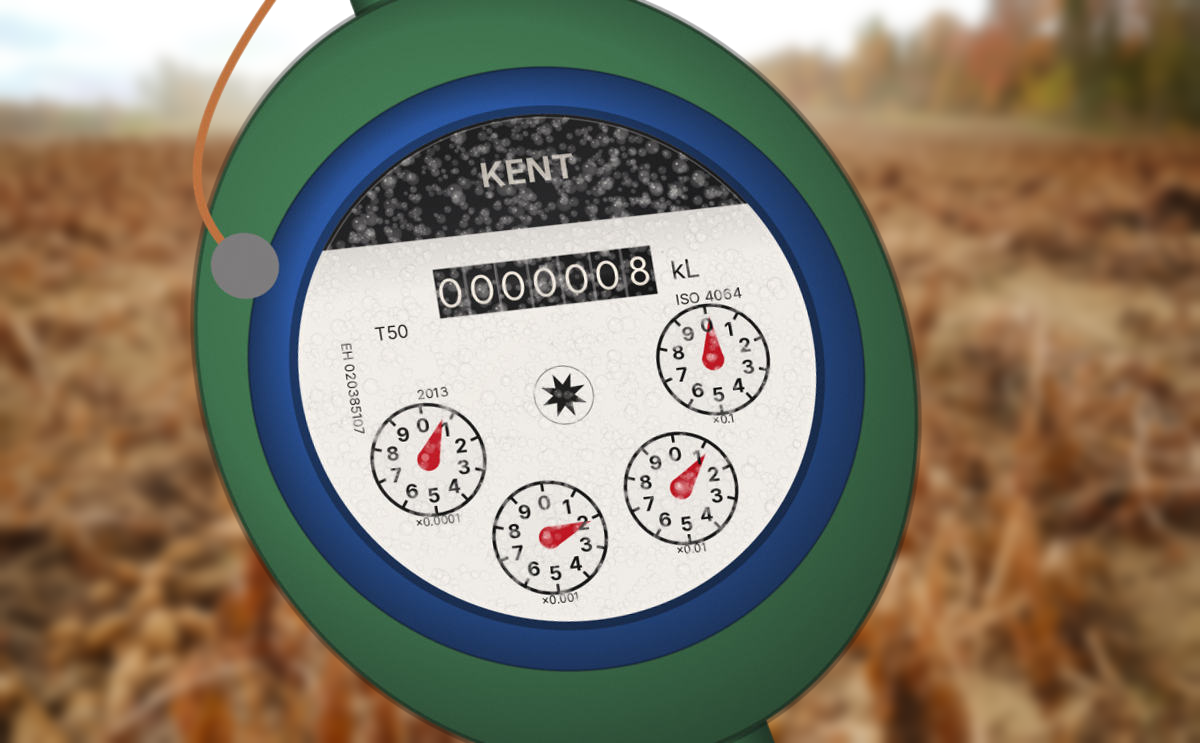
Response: 8.0120kL
